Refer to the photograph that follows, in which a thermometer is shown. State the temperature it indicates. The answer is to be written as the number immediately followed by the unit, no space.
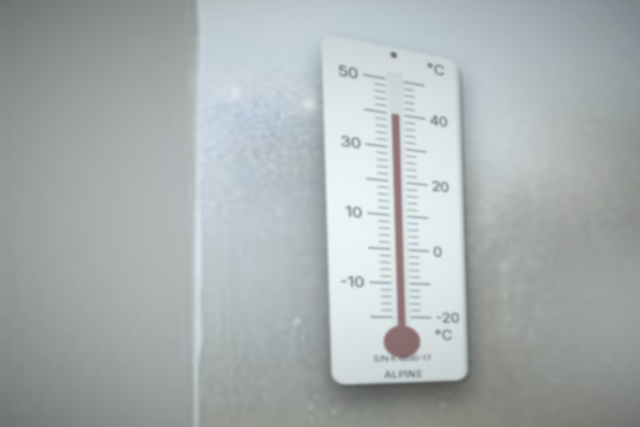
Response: 40°C
